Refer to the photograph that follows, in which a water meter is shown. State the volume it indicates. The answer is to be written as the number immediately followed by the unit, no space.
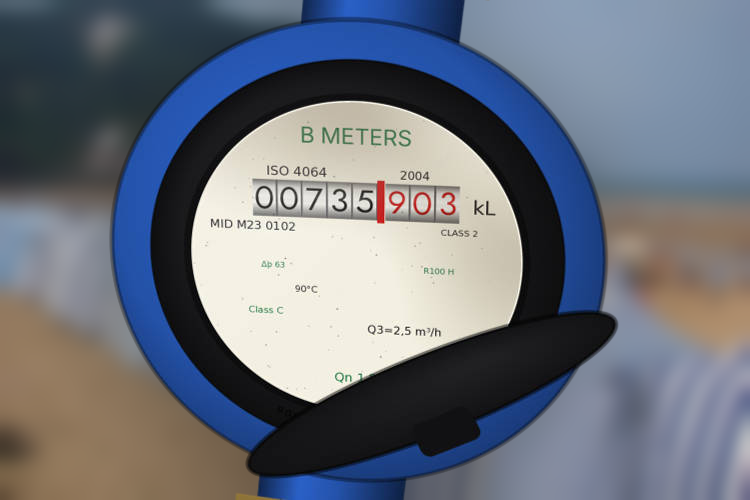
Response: 735.903kL
